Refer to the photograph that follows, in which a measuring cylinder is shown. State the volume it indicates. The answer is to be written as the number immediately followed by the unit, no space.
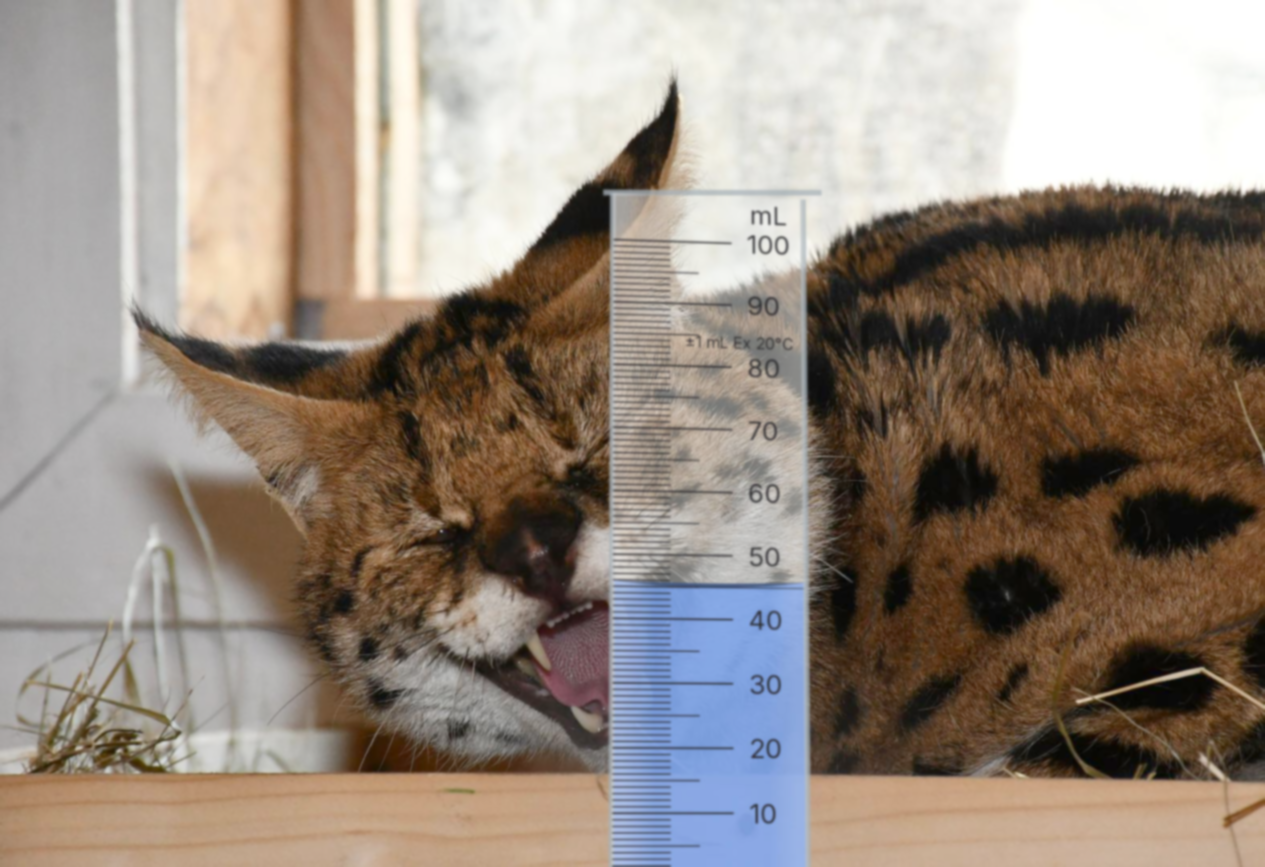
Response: 45mL
